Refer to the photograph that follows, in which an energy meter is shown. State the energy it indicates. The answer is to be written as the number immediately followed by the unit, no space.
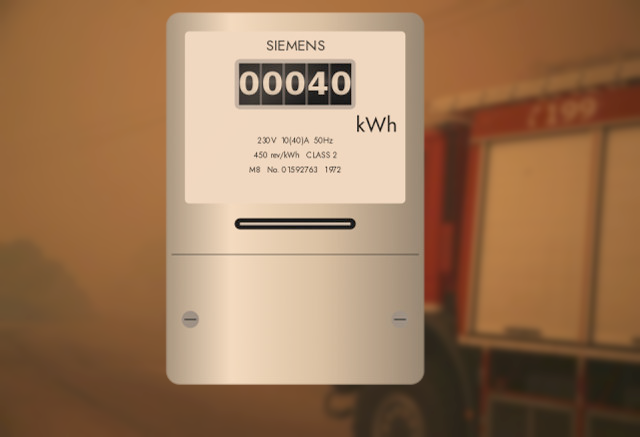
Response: 40kWh
